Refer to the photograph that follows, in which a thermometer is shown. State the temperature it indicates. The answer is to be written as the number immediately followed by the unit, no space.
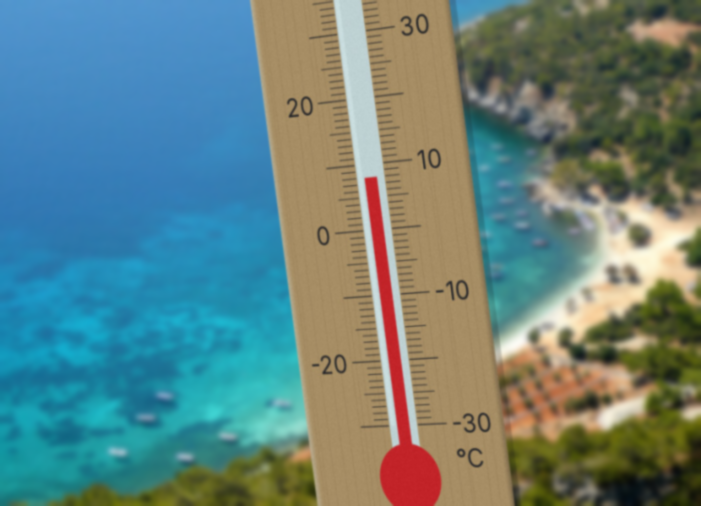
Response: 8°C
